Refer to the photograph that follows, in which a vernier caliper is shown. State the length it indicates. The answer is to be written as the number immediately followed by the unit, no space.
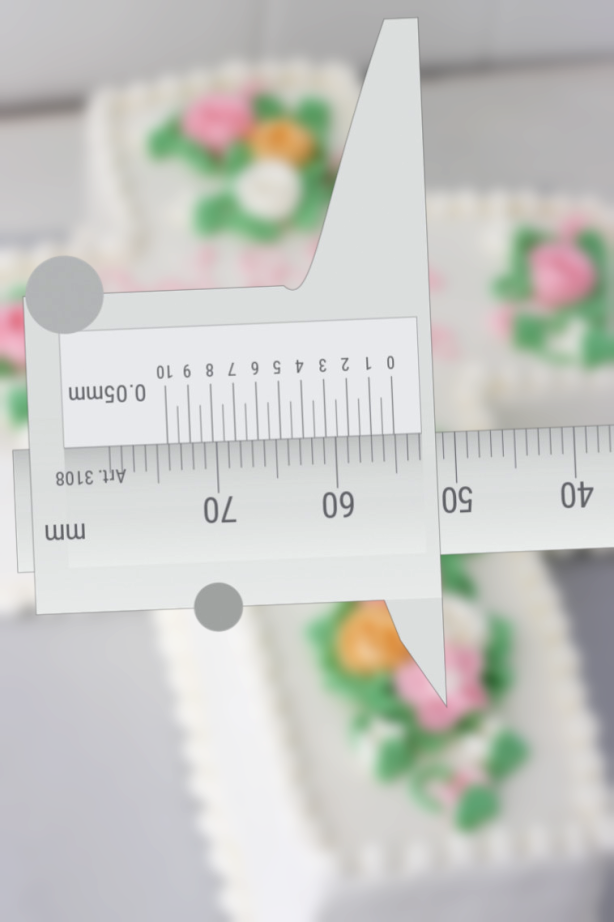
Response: 55.1mm
